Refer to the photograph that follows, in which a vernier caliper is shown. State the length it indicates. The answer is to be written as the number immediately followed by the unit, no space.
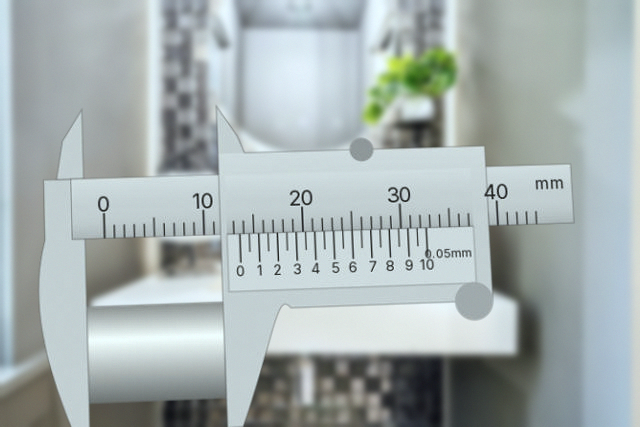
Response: 13.6mm
